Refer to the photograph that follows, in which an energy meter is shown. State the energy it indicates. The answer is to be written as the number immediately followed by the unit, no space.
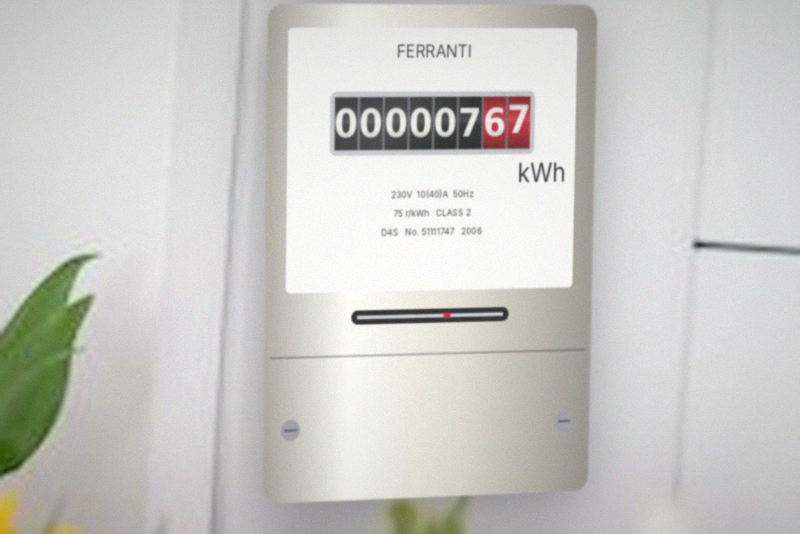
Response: 7.67kWh
